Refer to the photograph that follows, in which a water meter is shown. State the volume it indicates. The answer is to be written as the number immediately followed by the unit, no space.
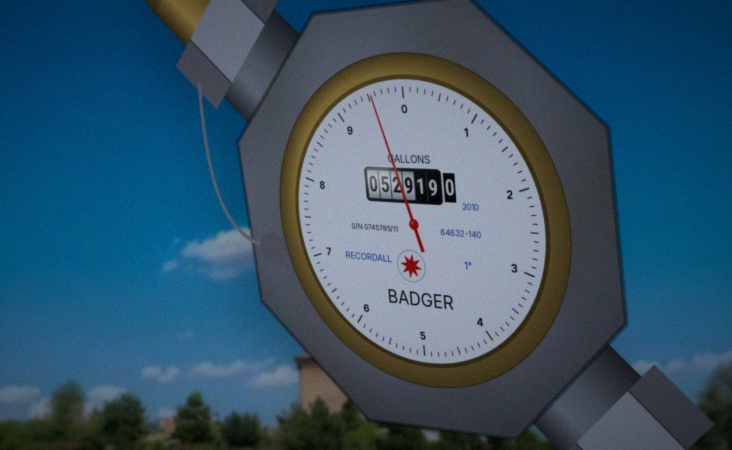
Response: 529189.5gal
